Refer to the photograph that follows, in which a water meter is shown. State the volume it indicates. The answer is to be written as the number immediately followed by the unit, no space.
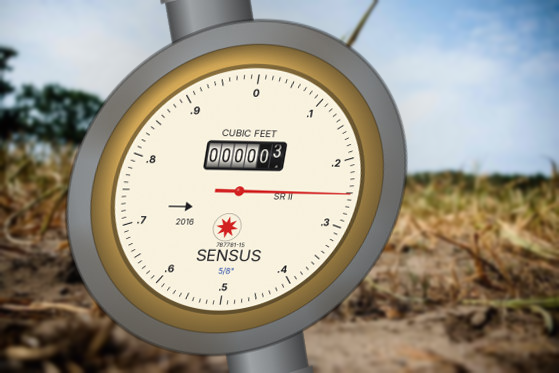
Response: 3.25ft³
